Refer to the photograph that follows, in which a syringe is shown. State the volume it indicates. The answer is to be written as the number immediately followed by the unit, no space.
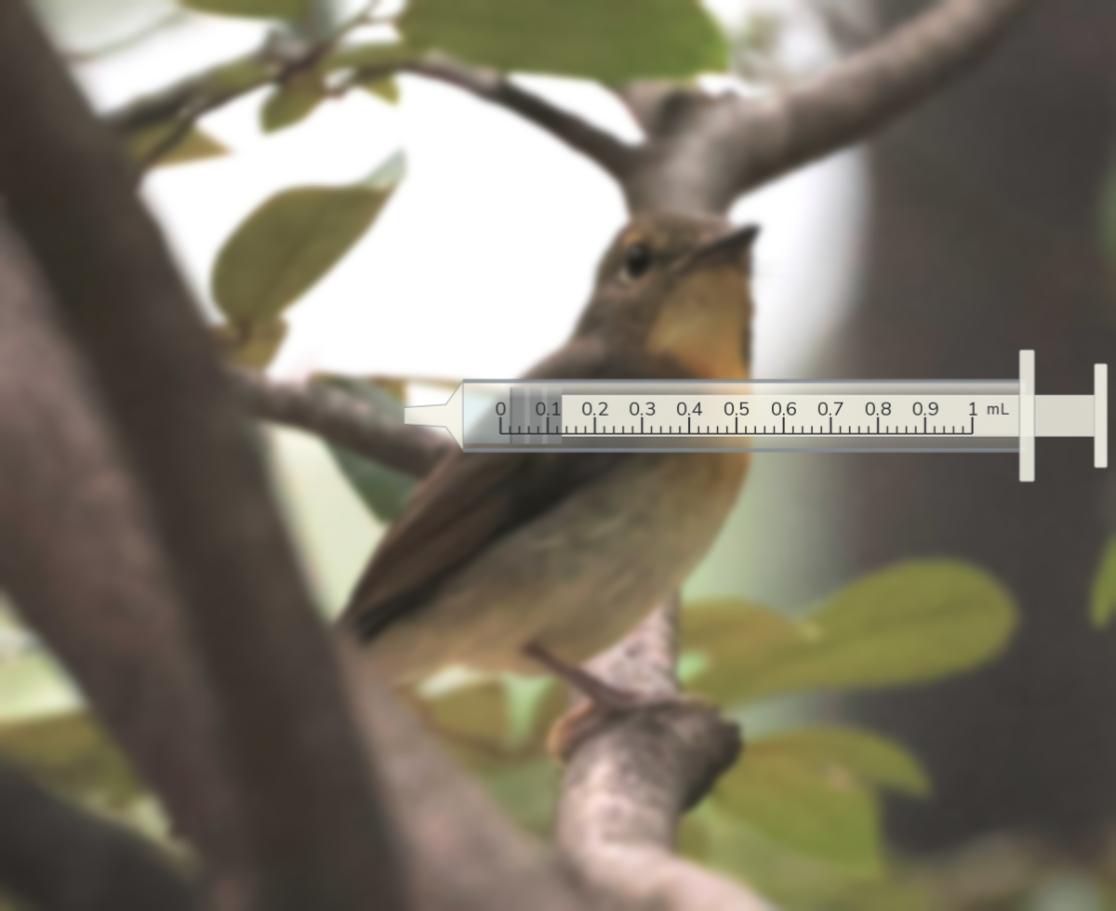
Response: 0.02mL
